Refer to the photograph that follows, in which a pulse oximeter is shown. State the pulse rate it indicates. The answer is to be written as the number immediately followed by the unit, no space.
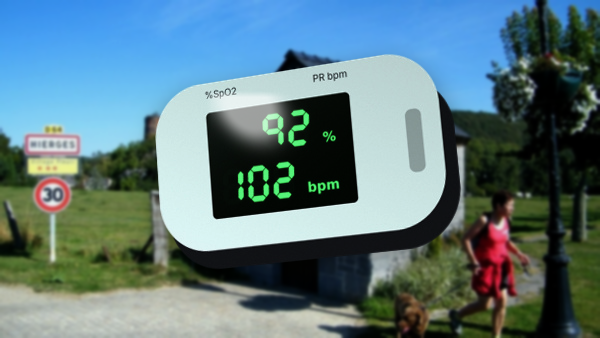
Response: 102bpm
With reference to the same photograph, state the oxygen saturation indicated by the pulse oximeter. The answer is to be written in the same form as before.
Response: 92%
